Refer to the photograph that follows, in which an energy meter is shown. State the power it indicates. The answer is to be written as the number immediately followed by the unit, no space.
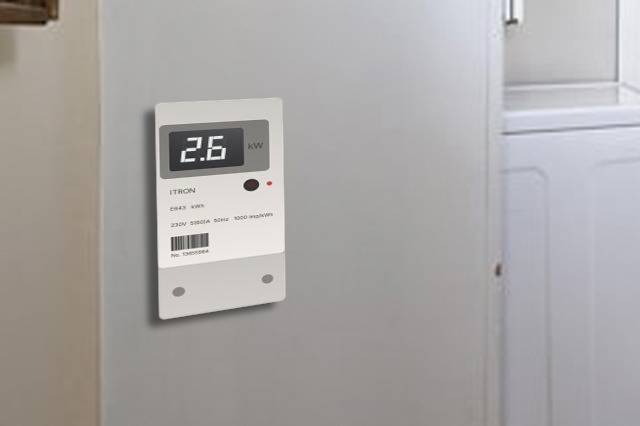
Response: 2.6kW
